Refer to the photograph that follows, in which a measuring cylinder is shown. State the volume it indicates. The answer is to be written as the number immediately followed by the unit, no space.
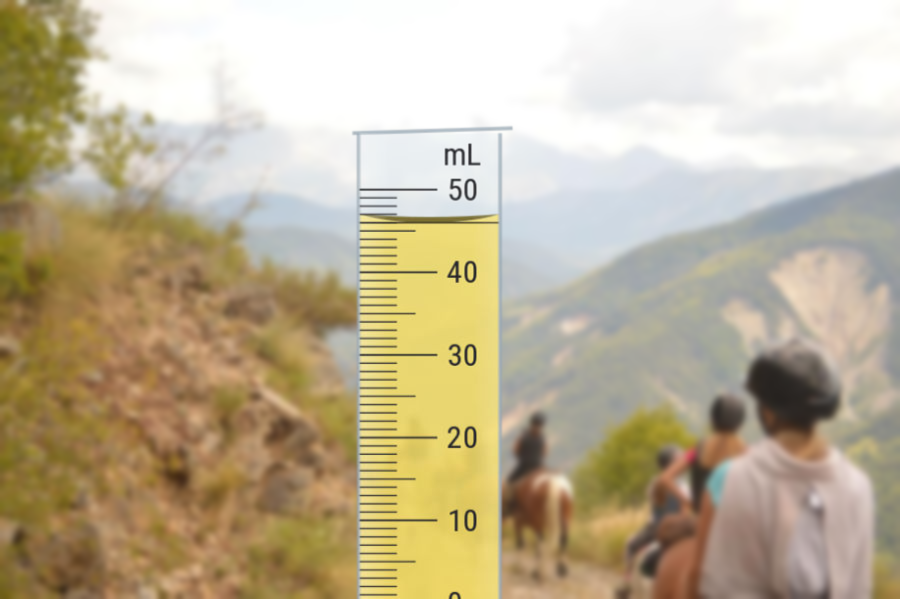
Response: 46mL
